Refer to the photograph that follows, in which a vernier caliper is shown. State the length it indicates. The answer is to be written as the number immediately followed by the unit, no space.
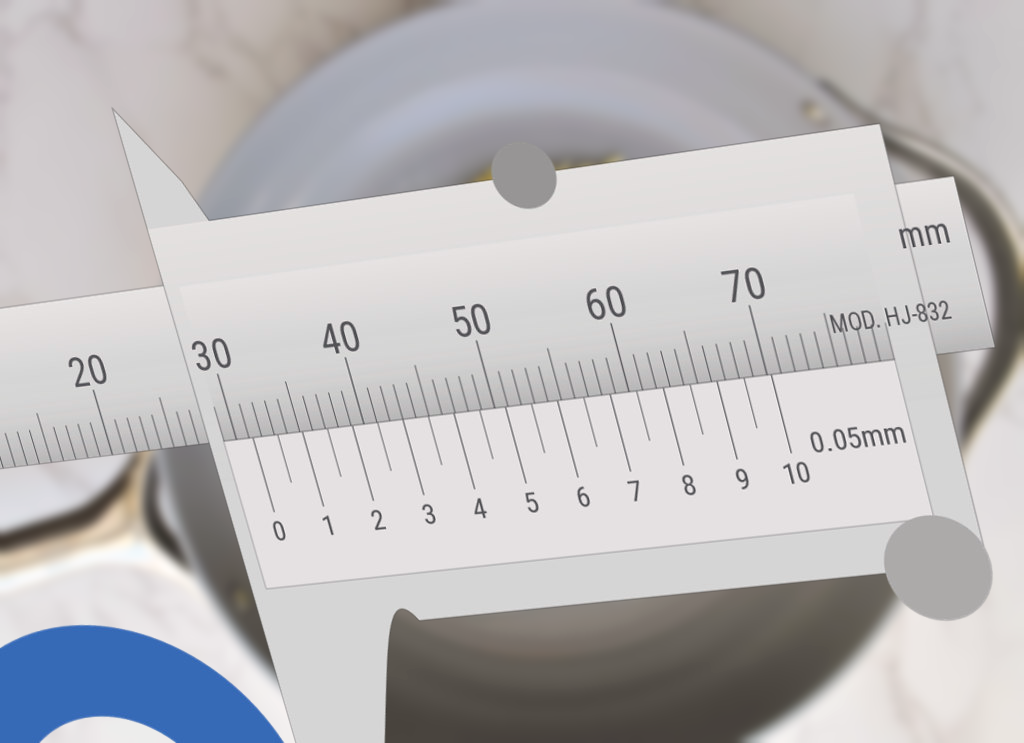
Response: 31.3mm
